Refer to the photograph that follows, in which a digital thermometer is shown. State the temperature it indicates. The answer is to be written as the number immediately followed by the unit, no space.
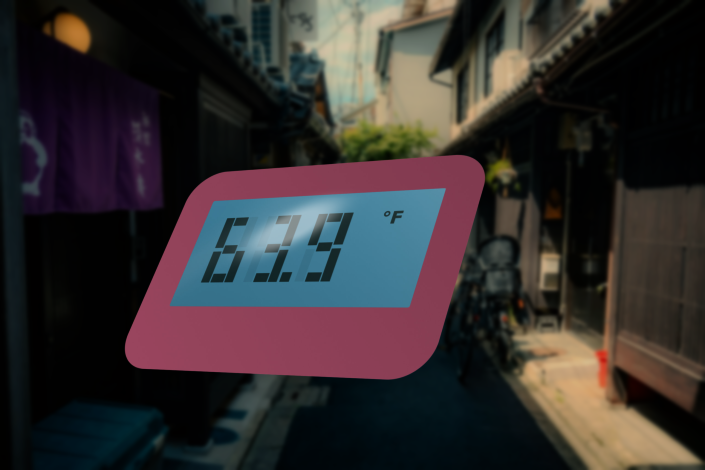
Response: 63.9°F
